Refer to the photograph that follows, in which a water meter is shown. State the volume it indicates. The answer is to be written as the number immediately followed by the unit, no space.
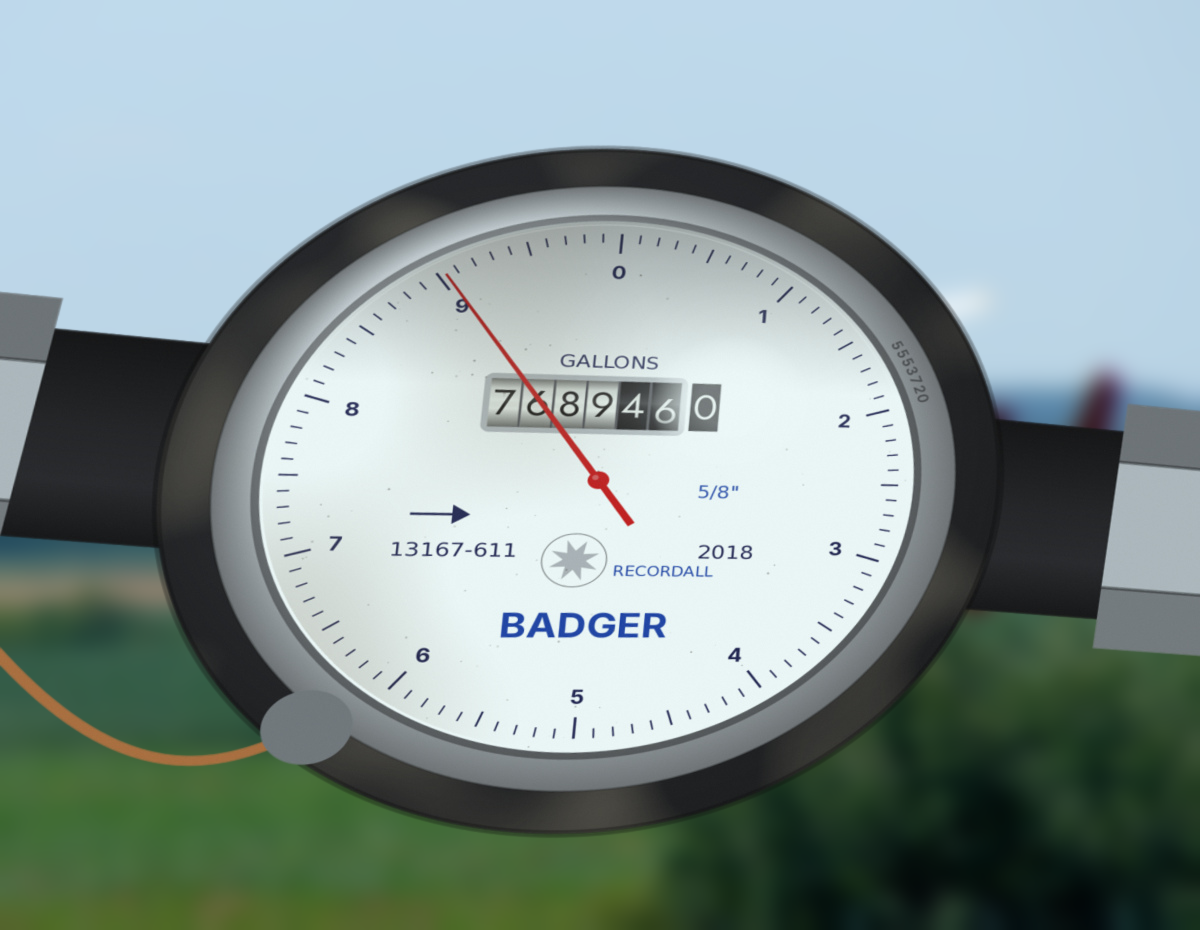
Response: 7689459.0gal
